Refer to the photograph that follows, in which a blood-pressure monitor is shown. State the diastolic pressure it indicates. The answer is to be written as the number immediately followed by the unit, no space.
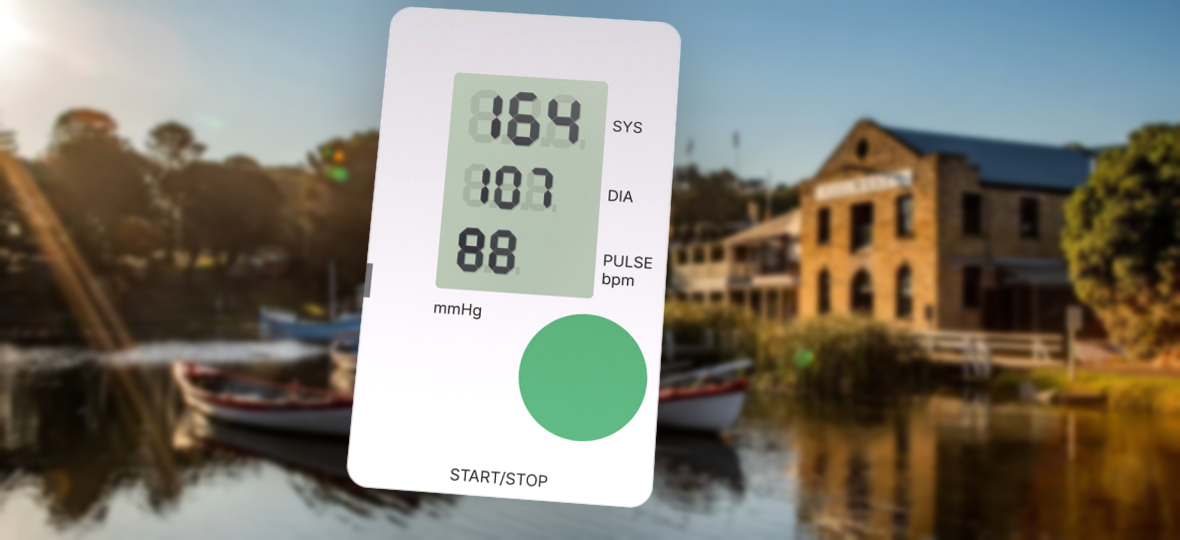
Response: 107mmHg
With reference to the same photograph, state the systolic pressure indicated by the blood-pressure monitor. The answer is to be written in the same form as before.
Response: 164mmHg
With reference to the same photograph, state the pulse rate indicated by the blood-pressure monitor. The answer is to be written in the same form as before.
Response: 88bpm
